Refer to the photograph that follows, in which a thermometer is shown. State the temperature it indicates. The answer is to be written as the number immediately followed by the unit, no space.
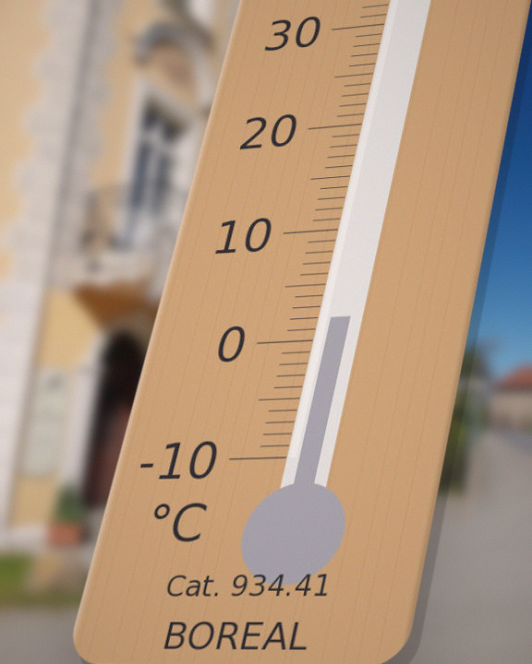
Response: 2°C
